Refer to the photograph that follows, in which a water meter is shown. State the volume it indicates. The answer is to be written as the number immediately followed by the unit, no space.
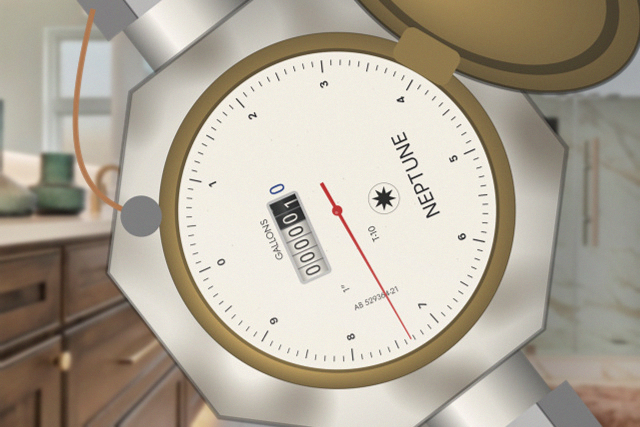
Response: 7.3gal
